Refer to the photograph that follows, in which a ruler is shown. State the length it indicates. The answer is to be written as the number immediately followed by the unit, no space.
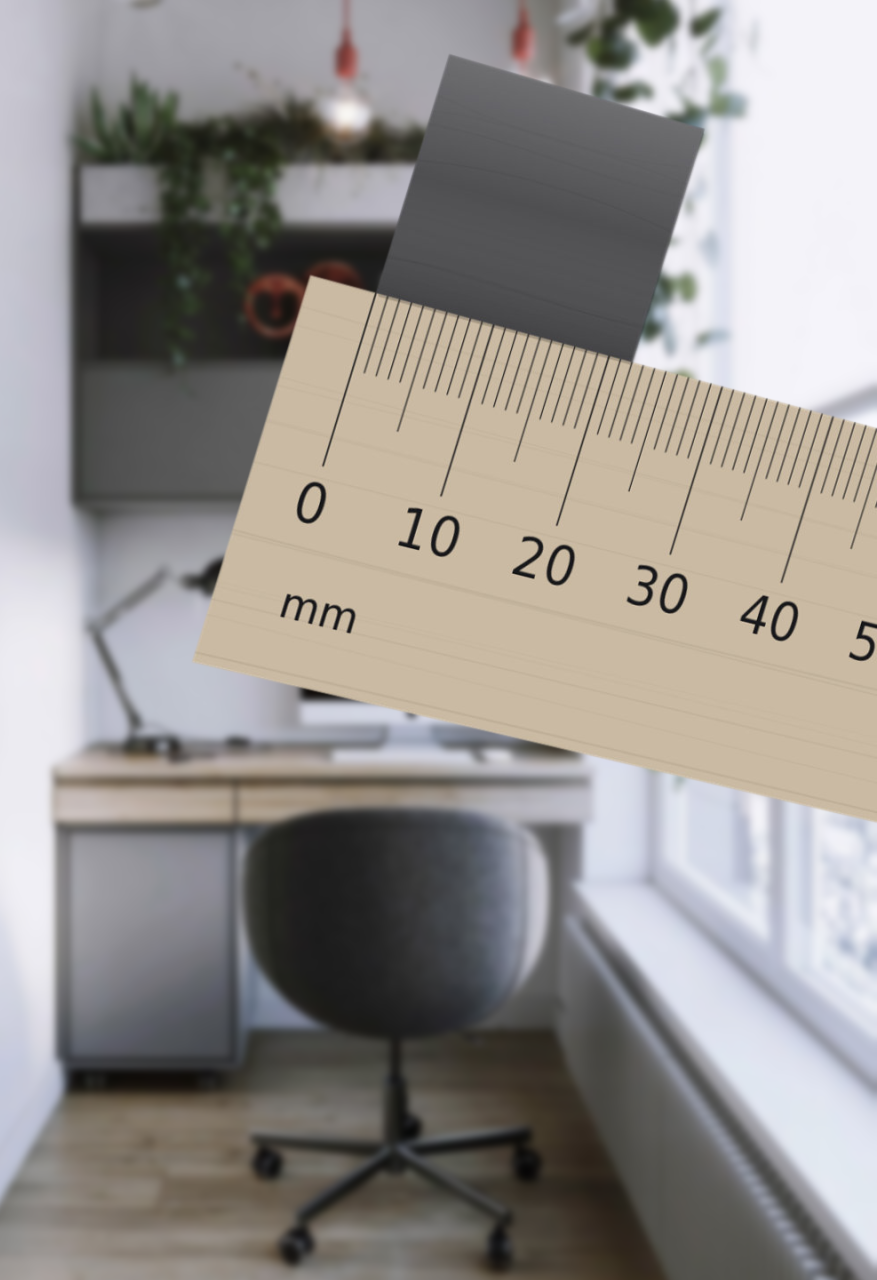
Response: 22mm
